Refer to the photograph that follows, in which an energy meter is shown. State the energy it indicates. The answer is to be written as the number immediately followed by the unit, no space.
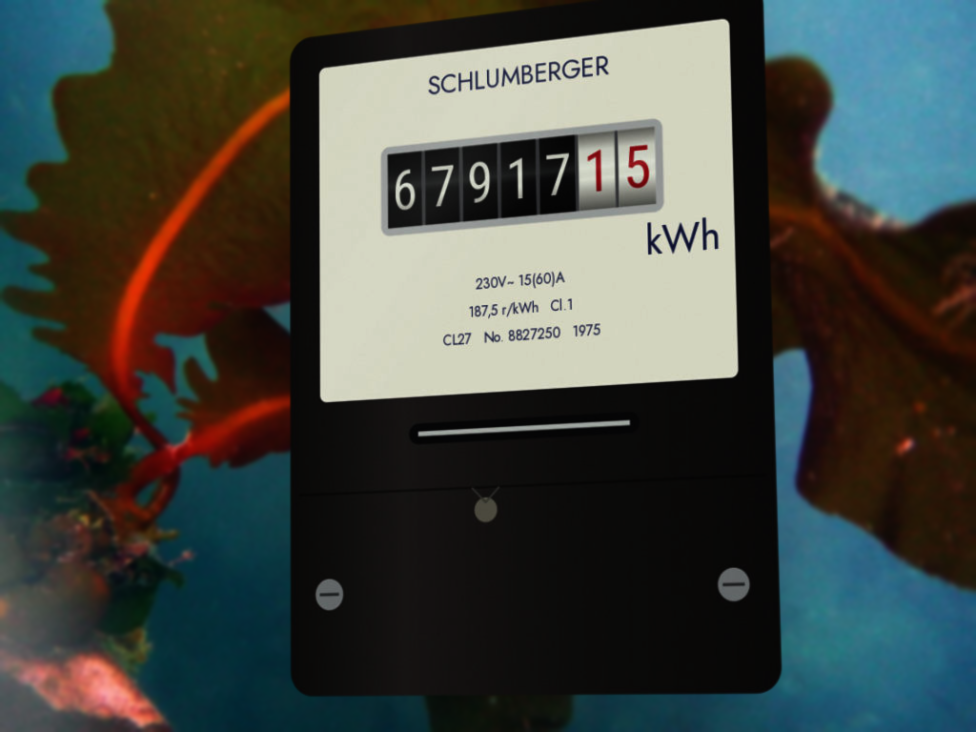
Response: 67917.15kWh
